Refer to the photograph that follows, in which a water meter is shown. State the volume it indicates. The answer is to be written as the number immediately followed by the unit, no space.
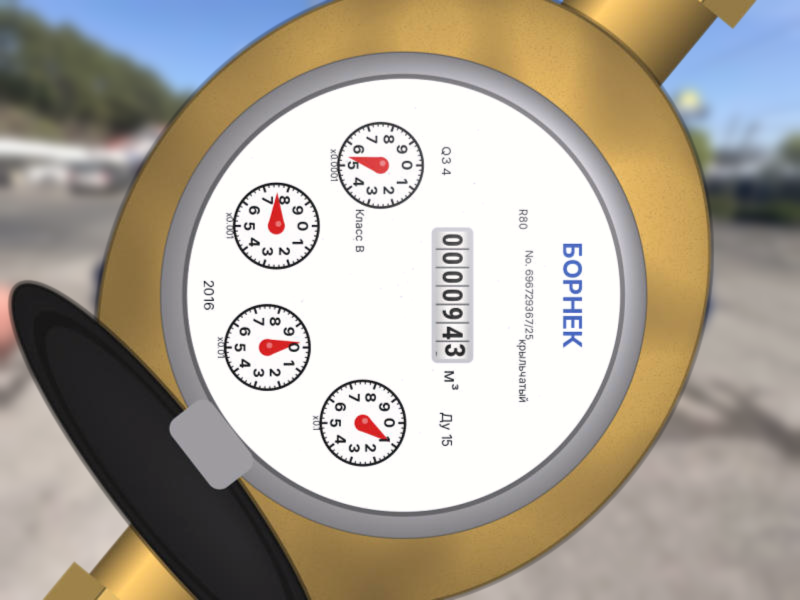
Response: 943.0975m³
